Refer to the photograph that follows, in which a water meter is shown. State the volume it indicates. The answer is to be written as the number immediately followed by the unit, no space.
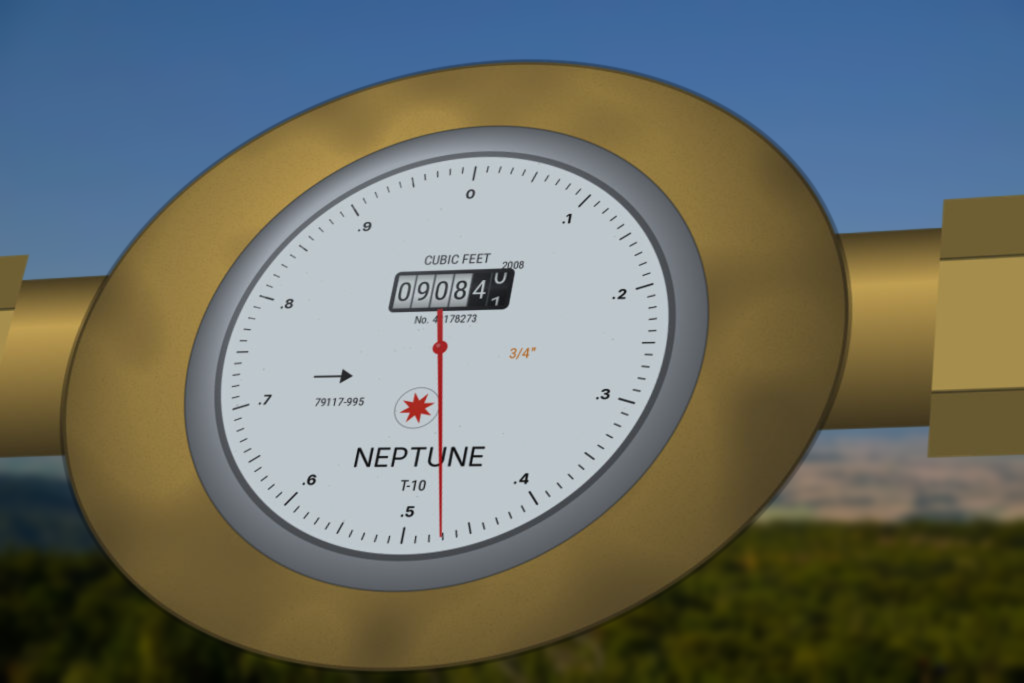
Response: 90840.47ft³
